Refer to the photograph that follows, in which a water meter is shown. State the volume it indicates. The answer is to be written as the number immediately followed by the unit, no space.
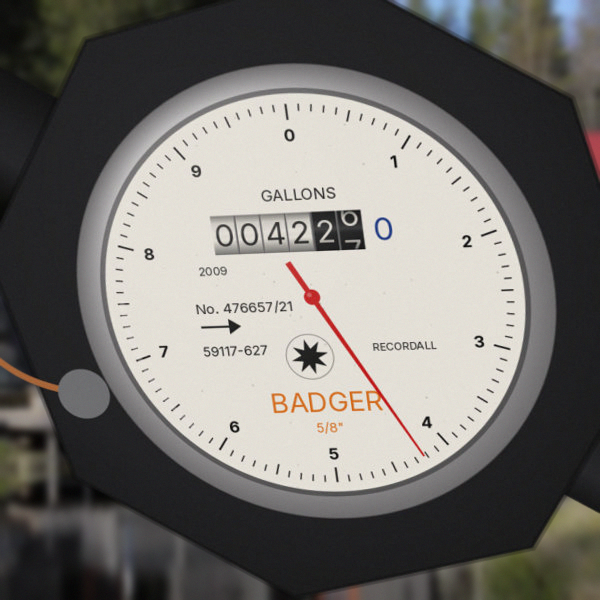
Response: 42264.2gal
